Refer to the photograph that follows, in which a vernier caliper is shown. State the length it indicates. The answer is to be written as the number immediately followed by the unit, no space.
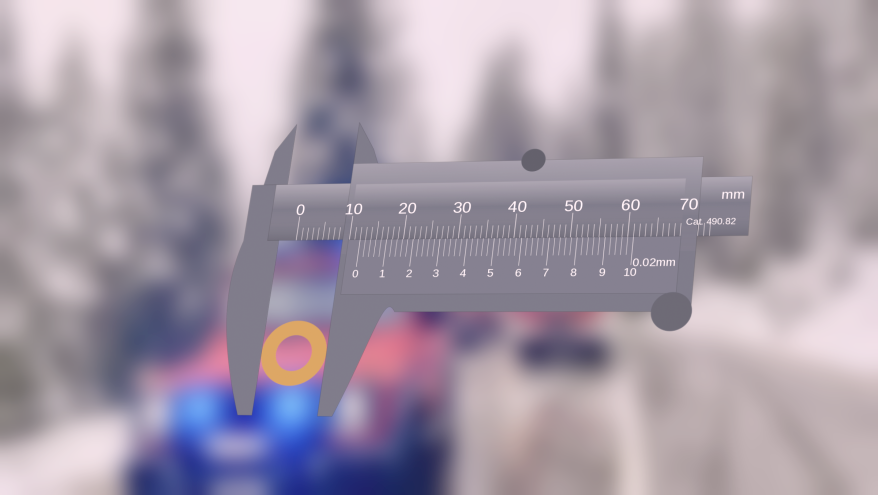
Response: 12.0mm
